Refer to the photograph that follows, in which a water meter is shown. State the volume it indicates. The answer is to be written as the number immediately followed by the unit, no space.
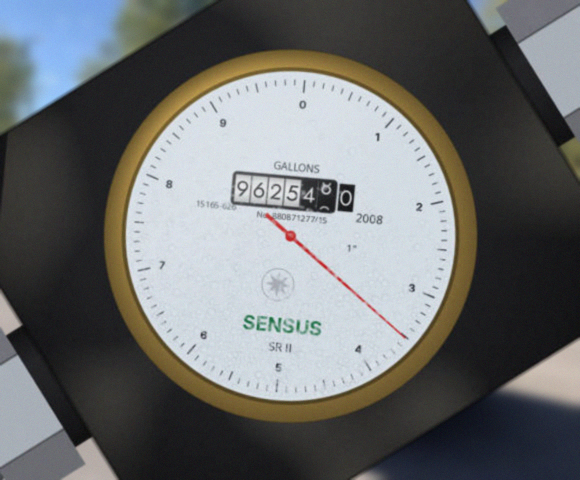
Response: 9625483.5gal
